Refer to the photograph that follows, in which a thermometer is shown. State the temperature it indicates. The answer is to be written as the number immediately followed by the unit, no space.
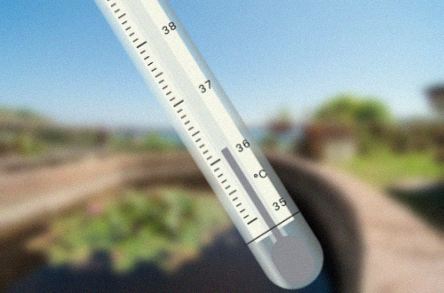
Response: 36.1°C
